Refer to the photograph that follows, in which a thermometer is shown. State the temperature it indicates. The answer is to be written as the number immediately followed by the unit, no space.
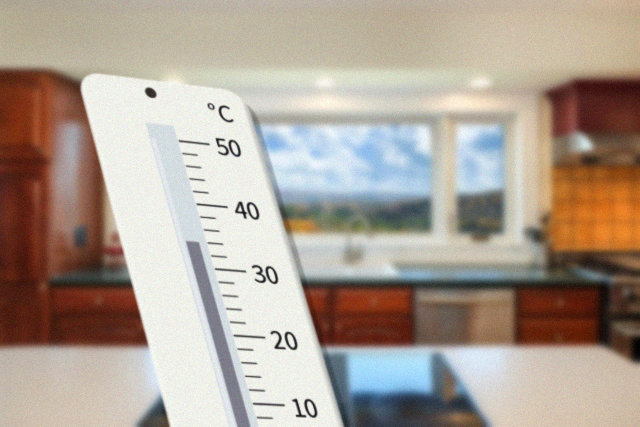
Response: 34°C
